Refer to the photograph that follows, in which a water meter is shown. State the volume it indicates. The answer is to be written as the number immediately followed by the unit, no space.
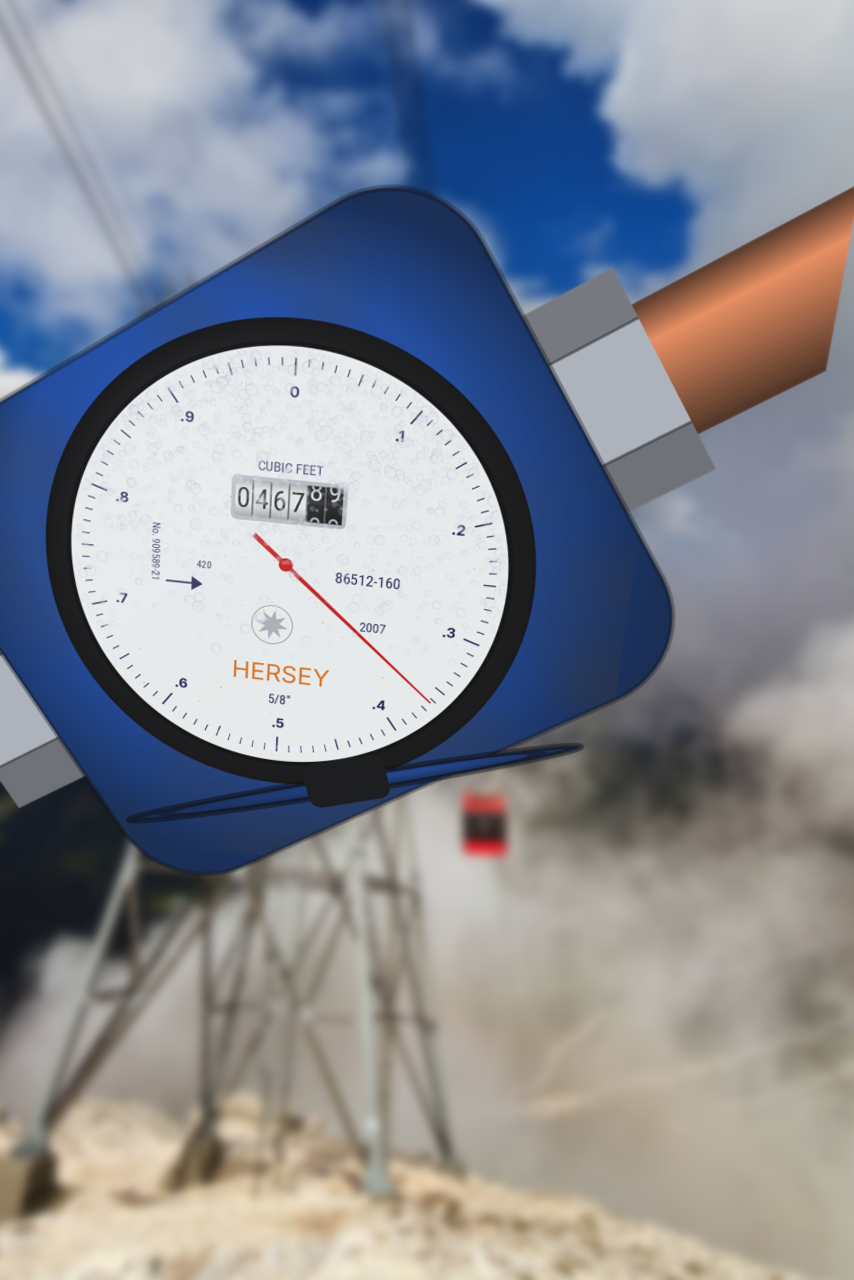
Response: 46789.36ft³
